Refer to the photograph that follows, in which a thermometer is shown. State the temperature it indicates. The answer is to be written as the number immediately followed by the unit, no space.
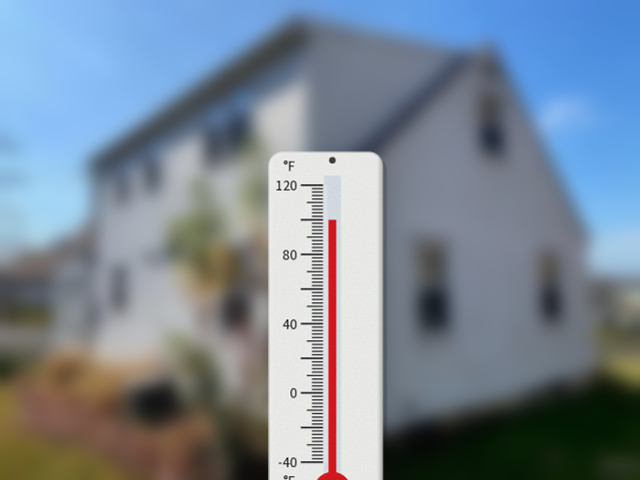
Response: 100°F
